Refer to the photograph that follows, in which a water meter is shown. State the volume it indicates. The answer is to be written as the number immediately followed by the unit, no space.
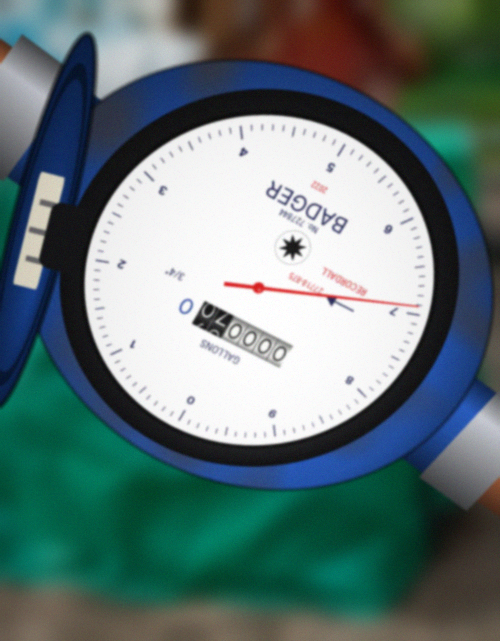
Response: 696.9gal
